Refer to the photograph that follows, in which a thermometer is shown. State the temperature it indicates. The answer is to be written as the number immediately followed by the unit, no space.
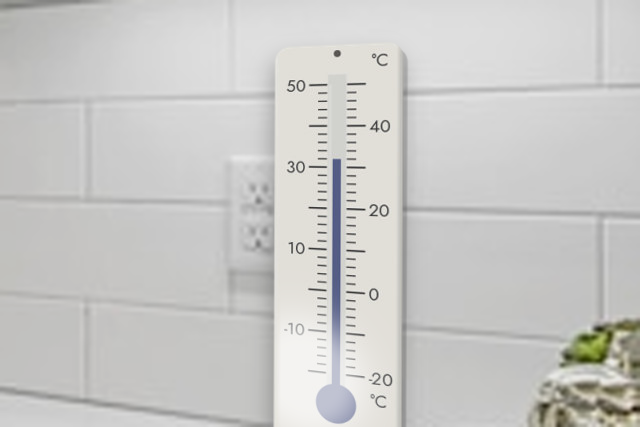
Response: 32°C
